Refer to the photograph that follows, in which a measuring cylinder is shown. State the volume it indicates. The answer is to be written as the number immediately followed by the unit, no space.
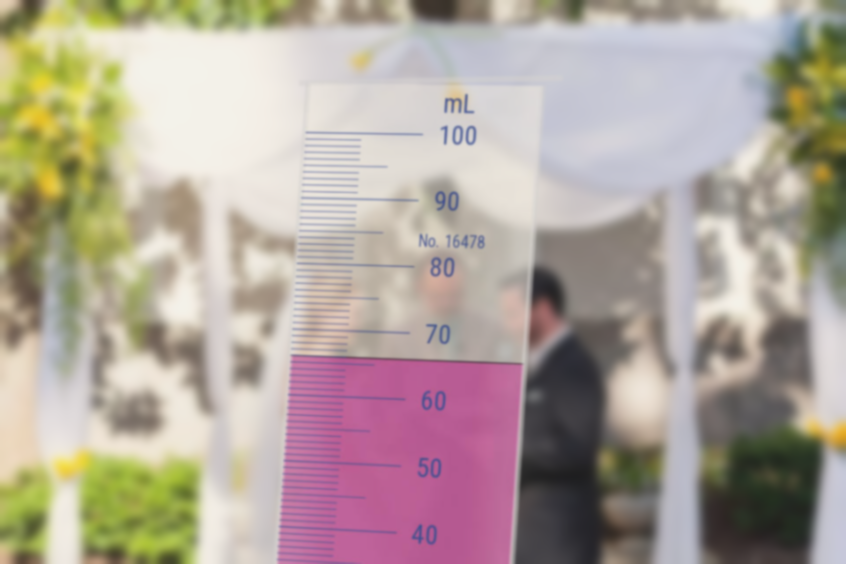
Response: 66mL
